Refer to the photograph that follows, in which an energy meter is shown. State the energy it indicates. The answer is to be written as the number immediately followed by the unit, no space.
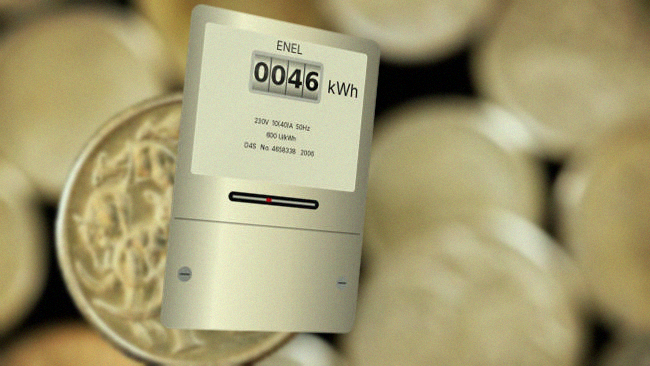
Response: 46kWh
